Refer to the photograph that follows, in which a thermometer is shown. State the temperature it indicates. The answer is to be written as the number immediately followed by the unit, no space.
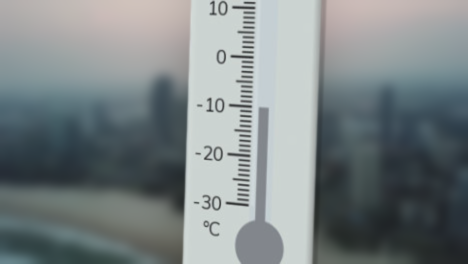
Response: -10°C
